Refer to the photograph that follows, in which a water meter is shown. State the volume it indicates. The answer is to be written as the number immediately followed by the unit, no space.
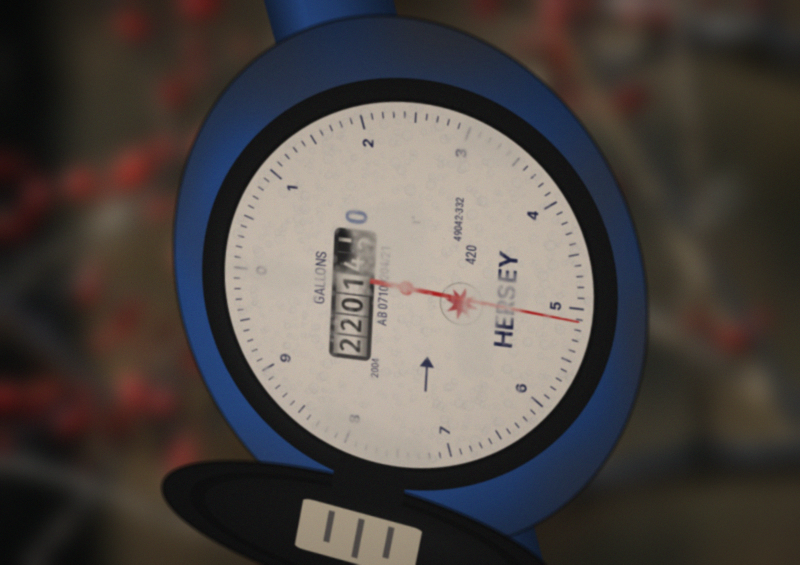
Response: 2201415.1gal
